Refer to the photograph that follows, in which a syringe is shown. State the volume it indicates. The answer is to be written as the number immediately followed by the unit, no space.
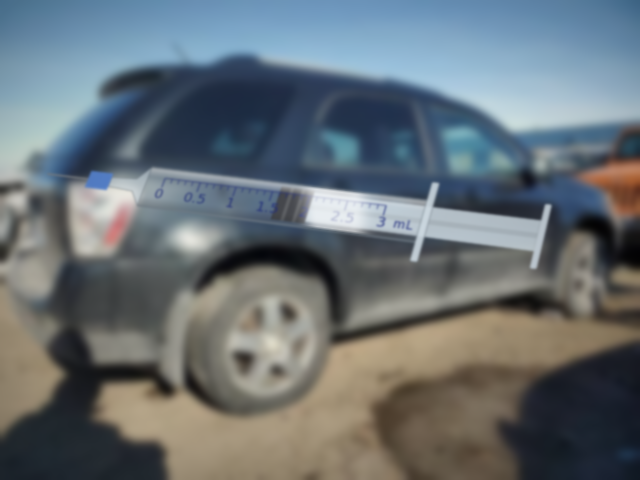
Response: 1.6mL
